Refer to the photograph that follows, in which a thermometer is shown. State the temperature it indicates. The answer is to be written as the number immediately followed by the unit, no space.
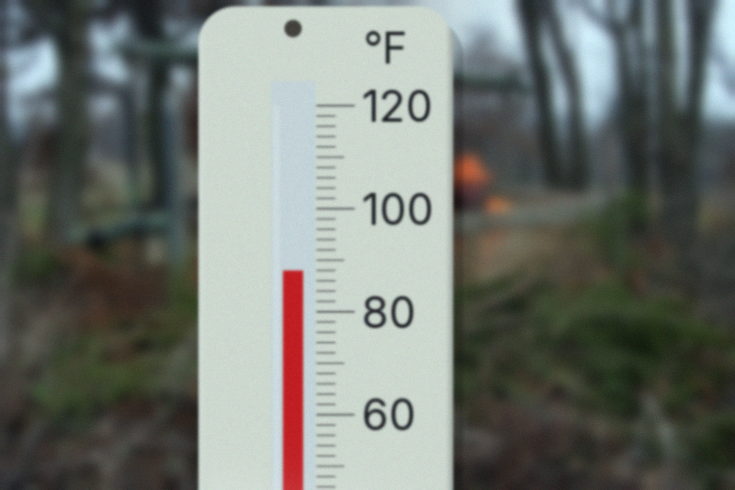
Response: 88°F
